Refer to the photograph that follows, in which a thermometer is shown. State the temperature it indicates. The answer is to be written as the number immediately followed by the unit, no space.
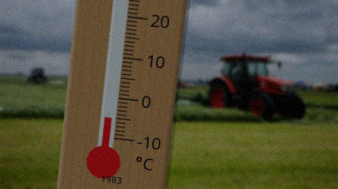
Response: -5°C
